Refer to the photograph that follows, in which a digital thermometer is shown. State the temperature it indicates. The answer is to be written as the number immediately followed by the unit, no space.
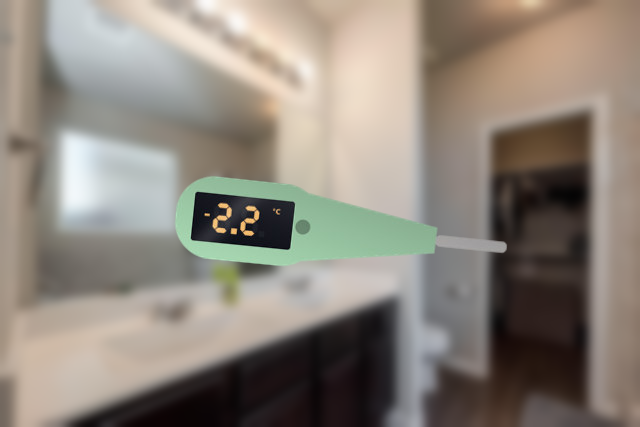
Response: -2.2°C
